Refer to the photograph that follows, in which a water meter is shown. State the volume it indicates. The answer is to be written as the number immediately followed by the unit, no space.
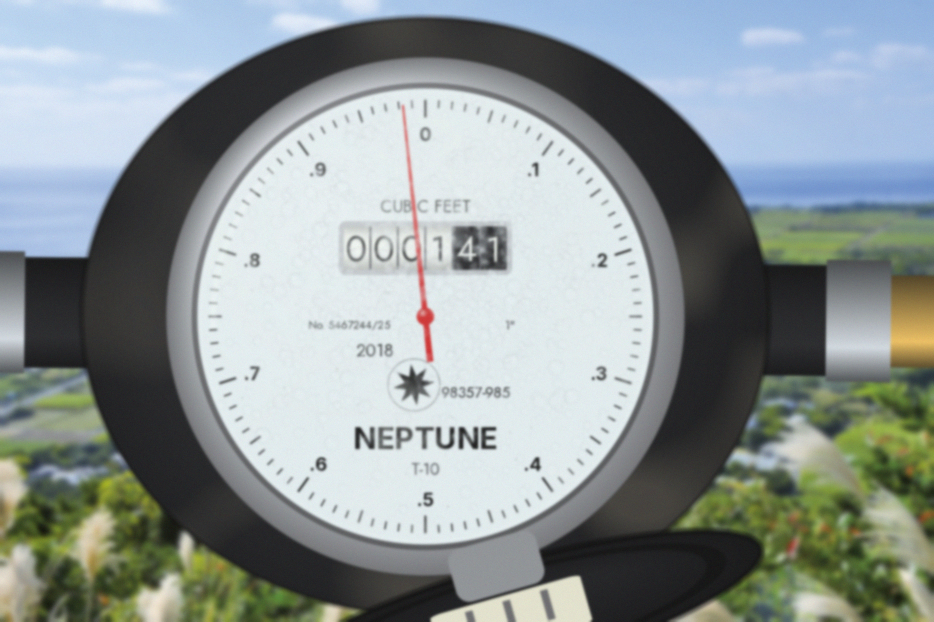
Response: 140.98ft³
